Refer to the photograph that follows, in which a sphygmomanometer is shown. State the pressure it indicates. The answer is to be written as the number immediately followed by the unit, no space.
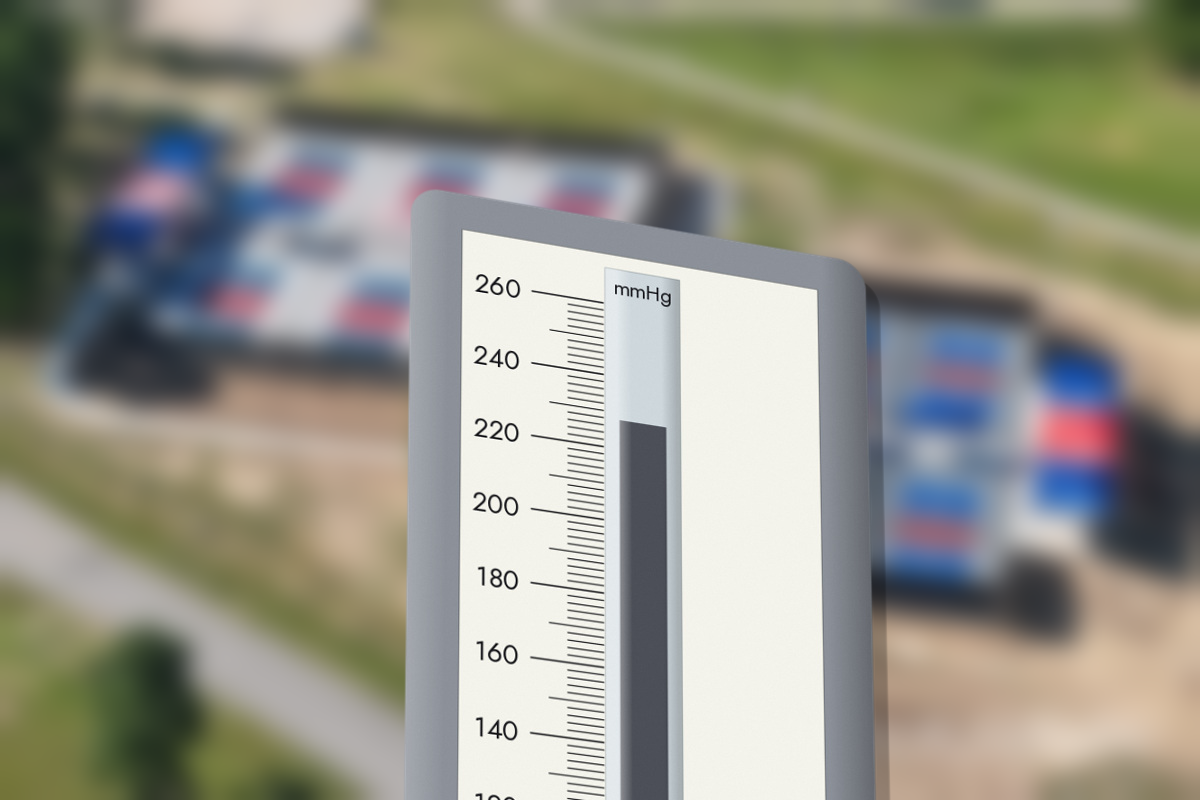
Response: 228mmHg
